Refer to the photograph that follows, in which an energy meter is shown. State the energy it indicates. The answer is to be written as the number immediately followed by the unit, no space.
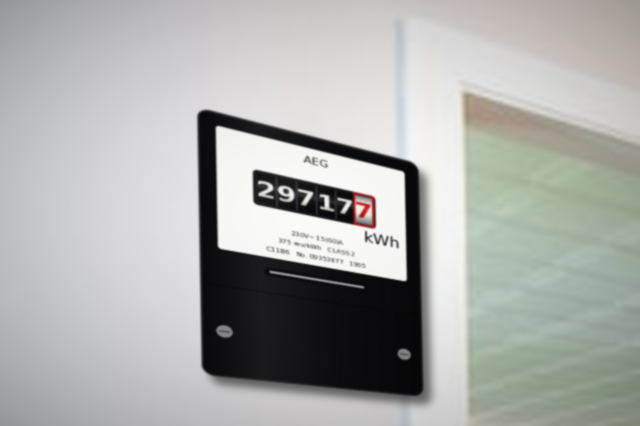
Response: 29717.7kWh
